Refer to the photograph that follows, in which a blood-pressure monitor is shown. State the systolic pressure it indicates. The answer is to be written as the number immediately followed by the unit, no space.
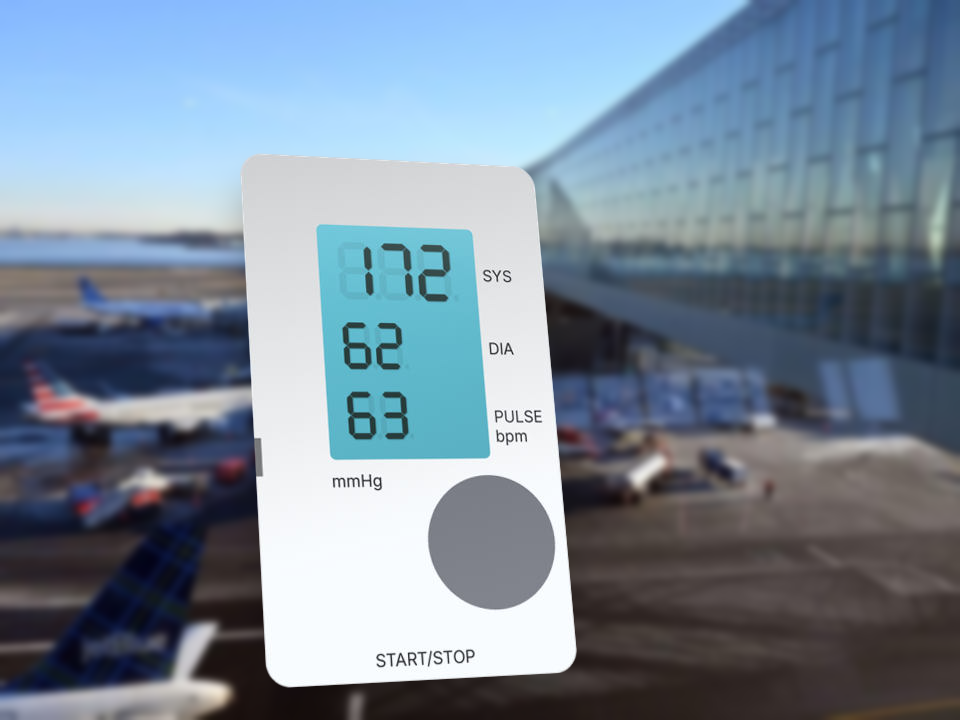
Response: 172mmHg
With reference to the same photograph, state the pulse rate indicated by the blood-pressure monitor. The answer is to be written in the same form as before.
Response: 63bpm
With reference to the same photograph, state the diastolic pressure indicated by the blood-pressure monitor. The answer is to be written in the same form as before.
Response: 62mmHg
